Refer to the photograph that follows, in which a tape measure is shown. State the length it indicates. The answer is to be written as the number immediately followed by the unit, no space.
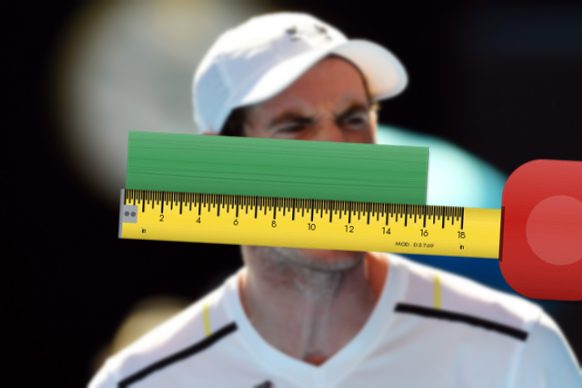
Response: 16in
